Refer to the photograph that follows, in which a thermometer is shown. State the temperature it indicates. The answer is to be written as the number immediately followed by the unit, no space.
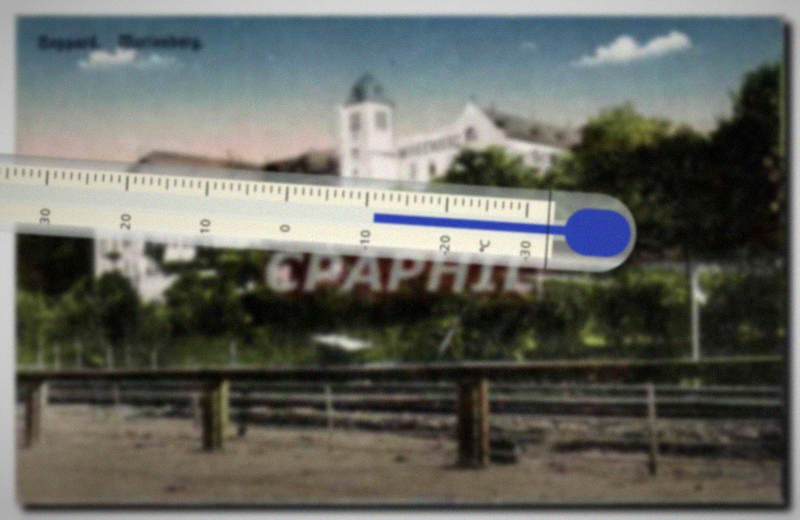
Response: -11°C
